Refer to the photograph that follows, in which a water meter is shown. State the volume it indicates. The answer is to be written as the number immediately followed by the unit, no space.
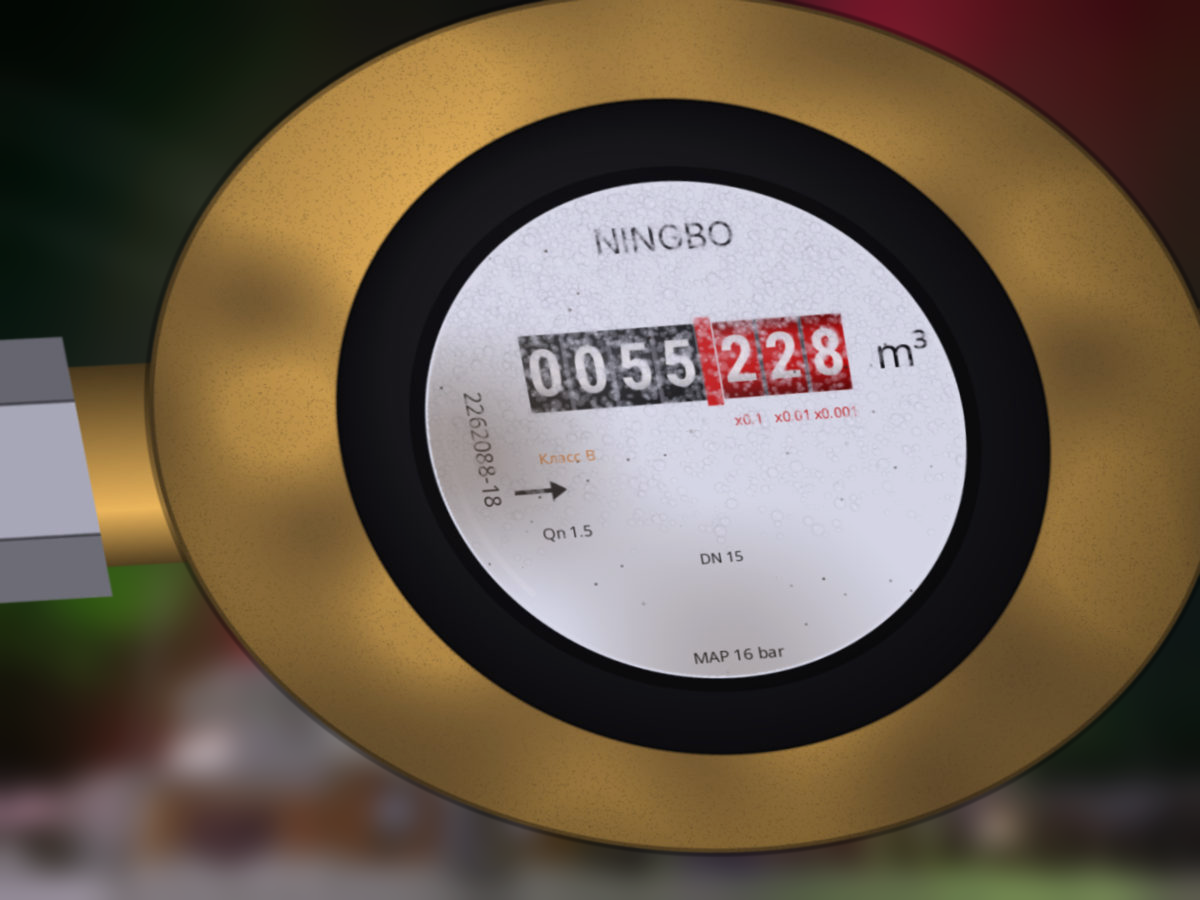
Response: 55.228m³
